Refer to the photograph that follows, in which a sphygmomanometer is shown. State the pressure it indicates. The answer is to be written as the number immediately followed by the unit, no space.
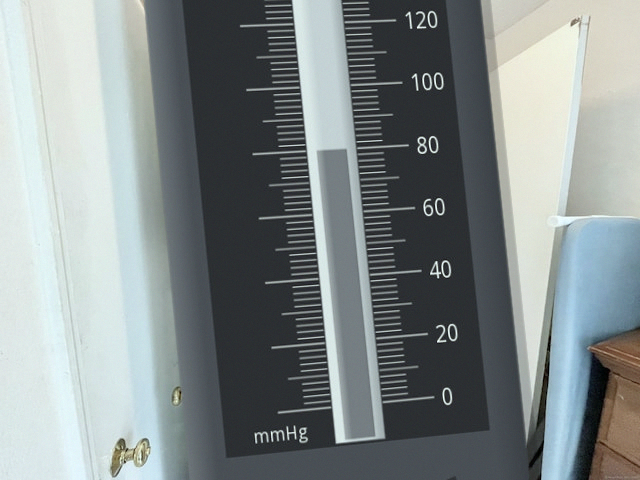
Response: 80mmHg
